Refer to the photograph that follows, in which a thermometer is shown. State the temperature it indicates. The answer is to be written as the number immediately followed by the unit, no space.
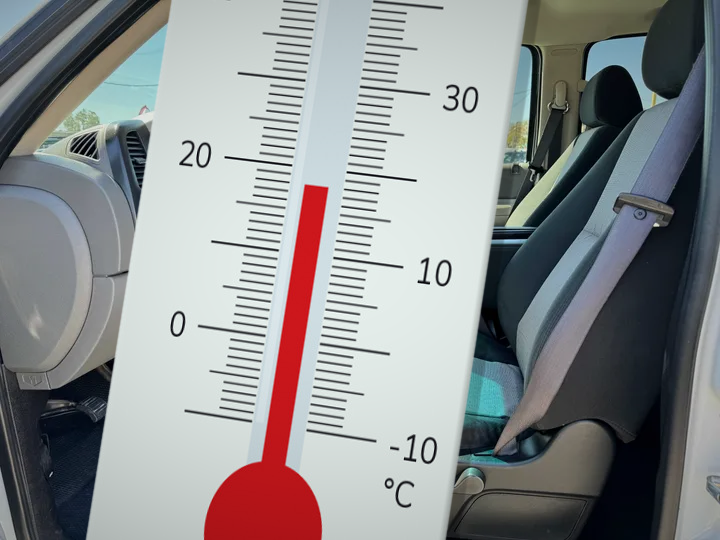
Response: 18°C
